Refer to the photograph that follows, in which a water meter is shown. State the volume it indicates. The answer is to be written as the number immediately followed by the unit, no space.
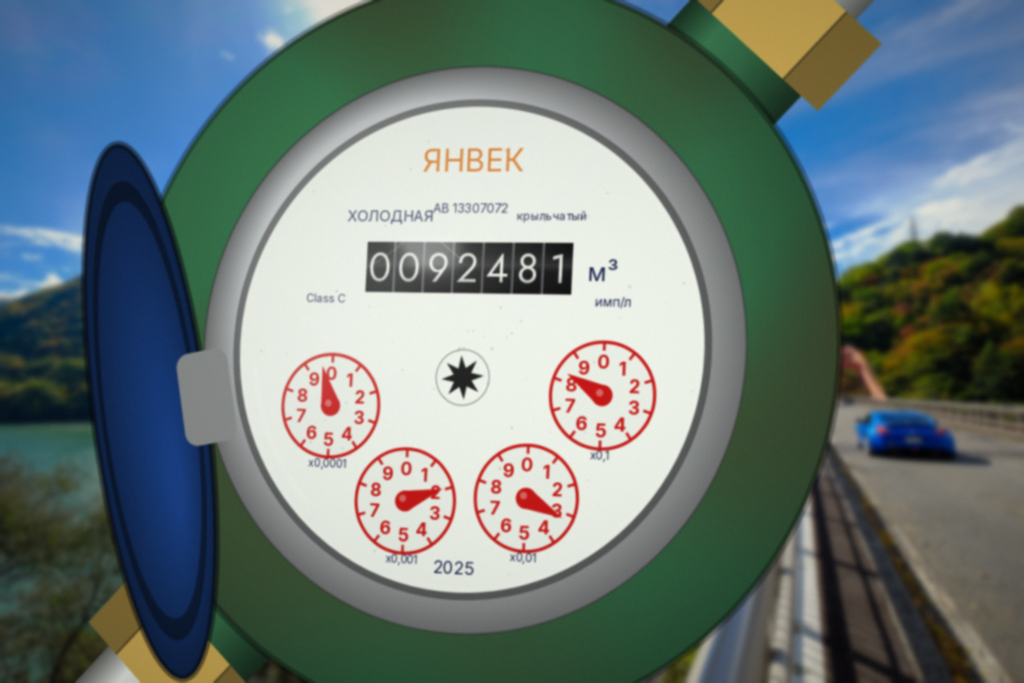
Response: 92481.8319m³
